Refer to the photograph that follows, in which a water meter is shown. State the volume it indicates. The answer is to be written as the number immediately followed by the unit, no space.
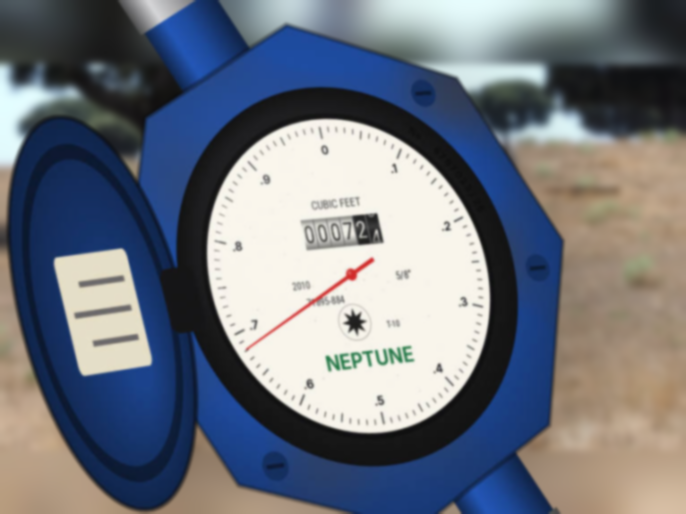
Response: 723.68ft³
